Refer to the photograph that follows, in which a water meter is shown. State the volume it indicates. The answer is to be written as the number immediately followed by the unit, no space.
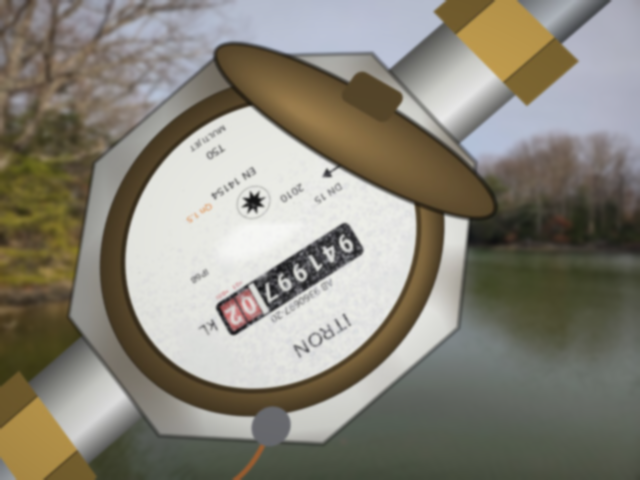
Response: 941997.02kL
